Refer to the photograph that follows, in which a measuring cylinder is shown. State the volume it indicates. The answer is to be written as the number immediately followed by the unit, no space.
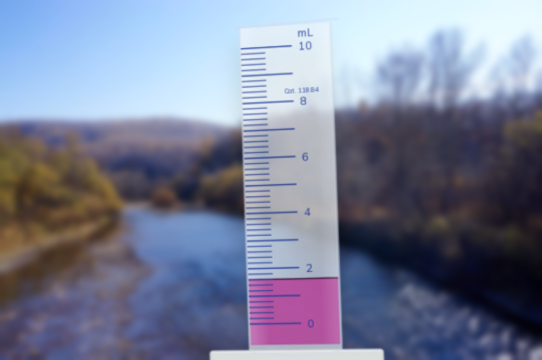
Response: 1.6mL
